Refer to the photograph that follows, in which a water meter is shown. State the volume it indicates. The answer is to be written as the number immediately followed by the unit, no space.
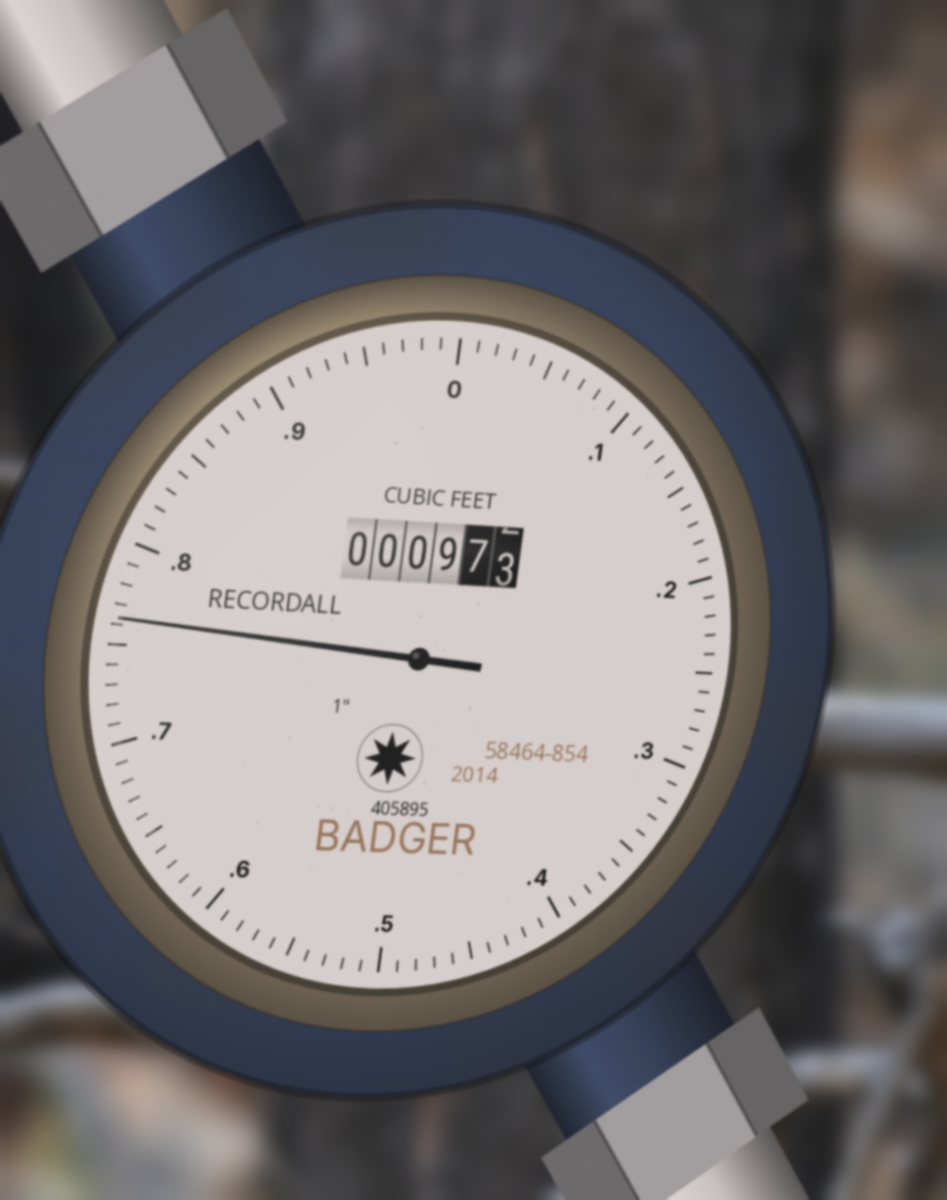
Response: 972.76ft³
